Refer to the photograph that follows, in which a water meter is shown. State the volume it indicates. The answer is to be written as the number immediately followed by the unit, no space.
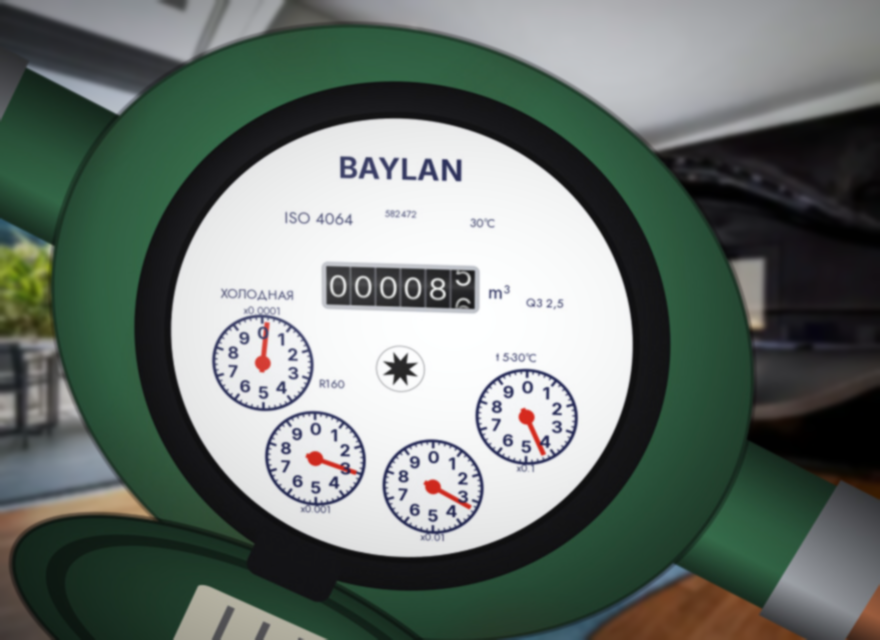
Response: 85.4330m³
